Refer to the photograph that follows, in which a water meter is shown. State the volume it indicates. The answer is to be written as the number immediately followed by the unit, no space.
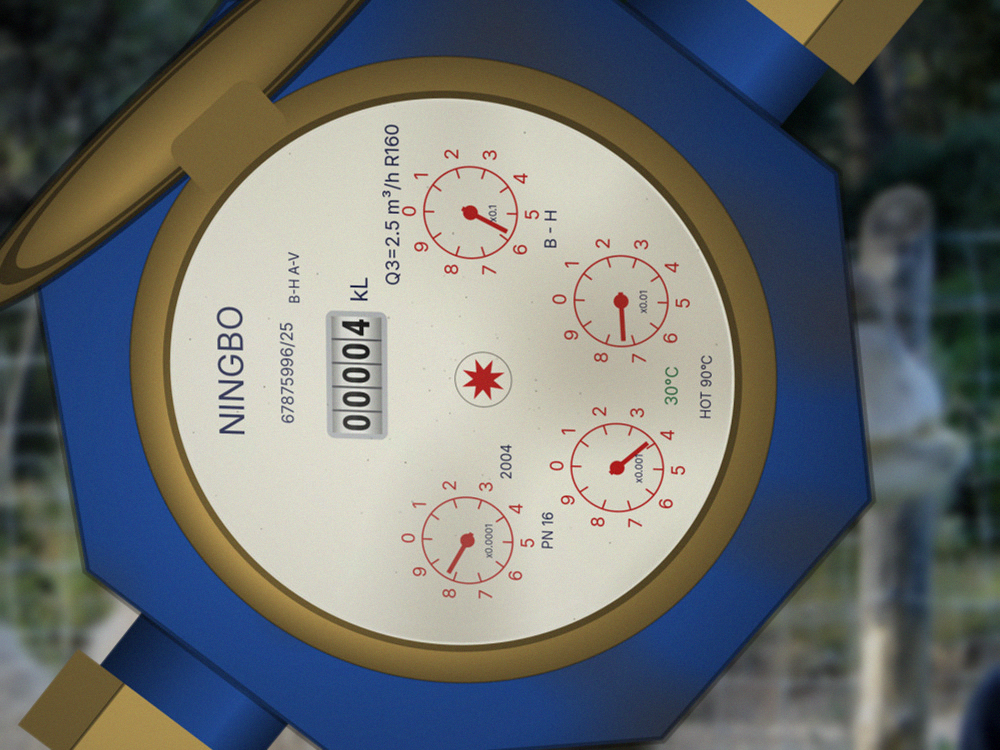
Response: 4.5738kL
